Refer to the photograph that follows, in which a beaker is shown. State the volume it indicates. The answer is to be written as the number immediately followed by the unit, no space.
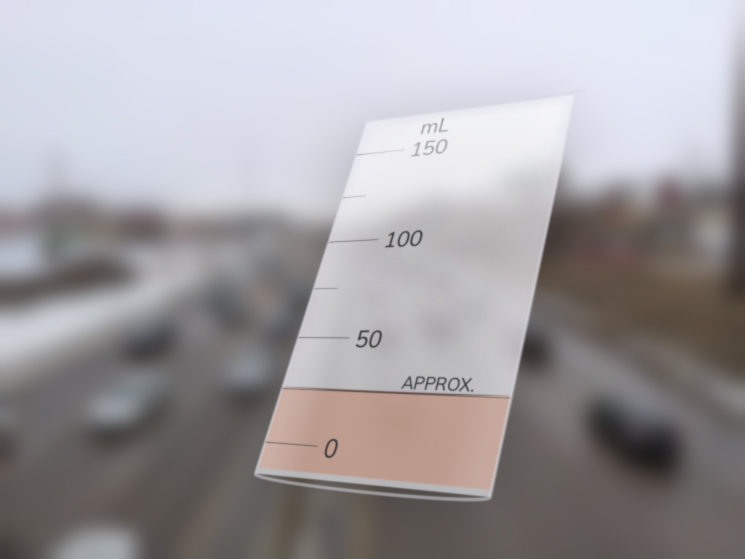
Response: 25mL
